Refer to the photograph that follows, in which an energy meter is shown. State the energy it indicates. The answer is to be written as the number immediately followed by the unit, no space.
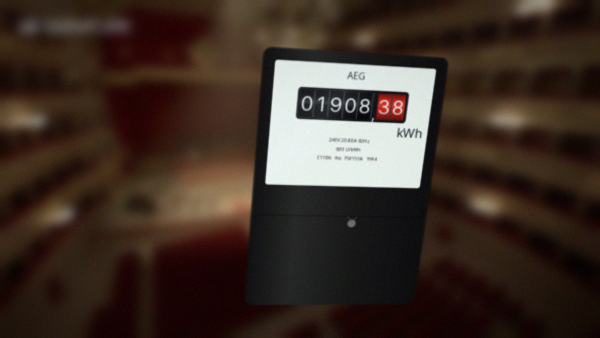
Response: 1908.38kWh
